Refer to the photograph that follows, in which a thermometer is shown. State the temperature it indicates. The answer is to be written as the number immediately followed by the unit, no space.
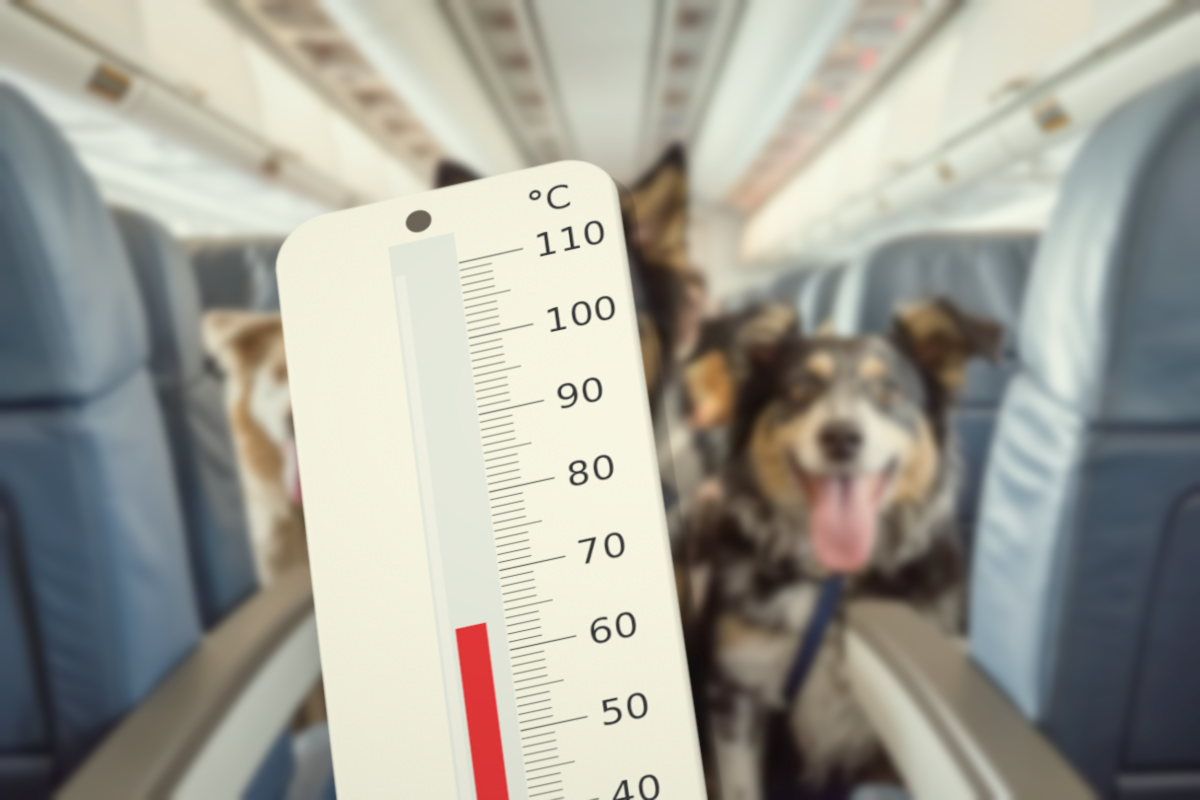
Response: 64°C
